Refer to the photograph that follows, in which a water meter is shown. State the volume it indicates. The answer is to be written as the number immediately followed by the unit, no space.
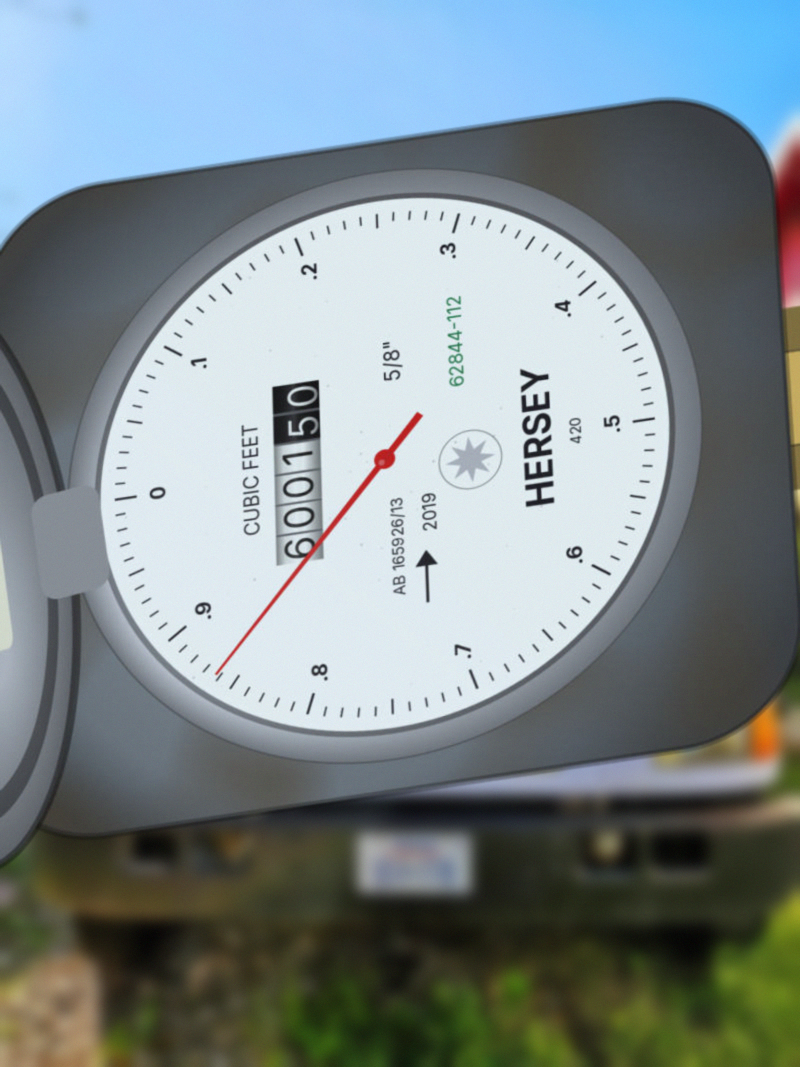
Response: 600149.86ft³
